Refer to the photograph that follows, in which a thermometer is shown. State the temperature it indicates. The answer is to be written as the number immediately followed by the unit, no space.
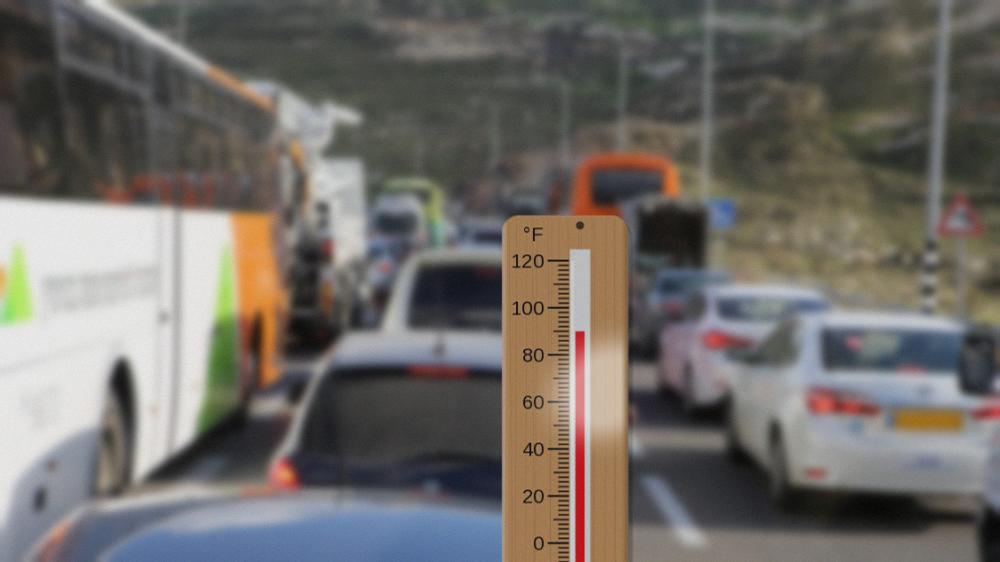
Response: 90°F
